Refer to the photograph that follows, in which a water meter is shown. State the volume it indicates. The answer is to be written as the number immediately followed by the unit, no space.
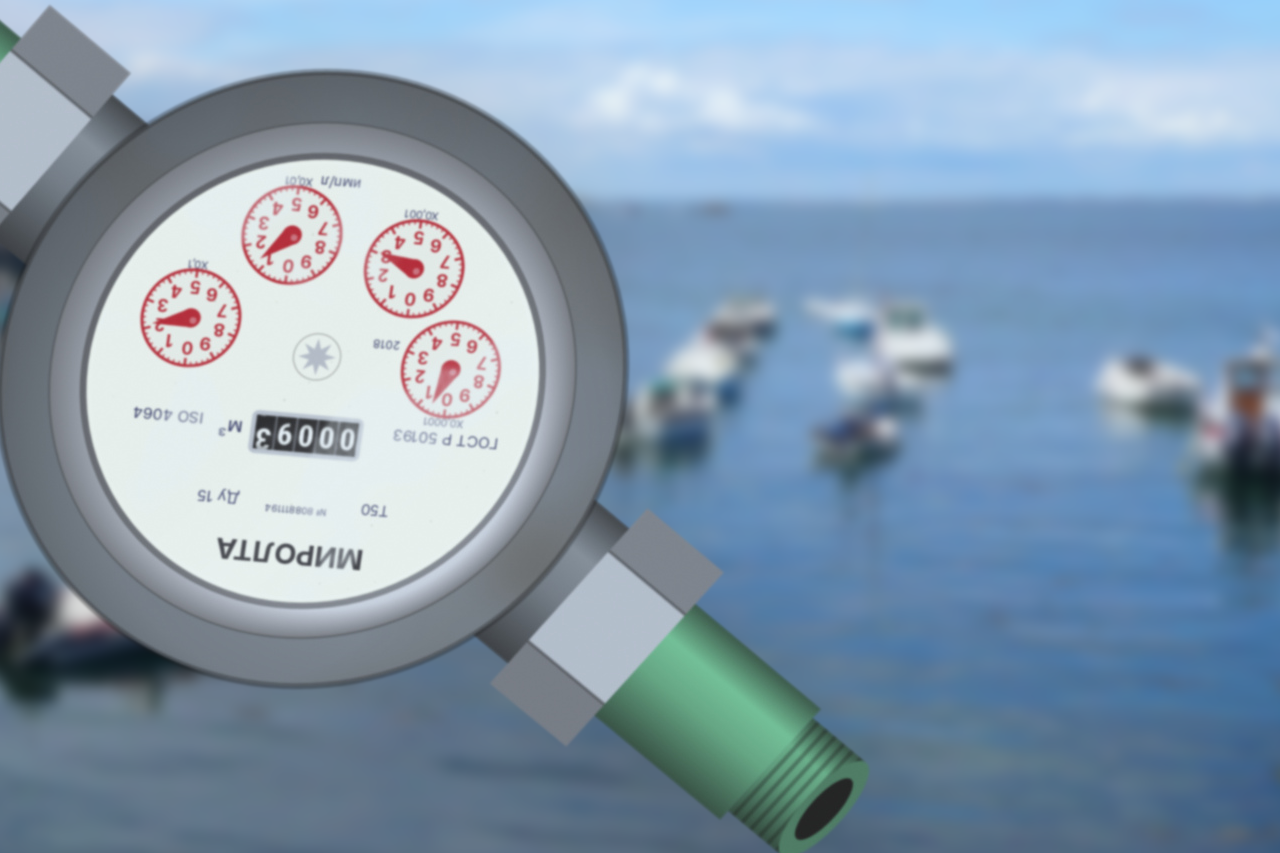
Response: 93.2130m³
